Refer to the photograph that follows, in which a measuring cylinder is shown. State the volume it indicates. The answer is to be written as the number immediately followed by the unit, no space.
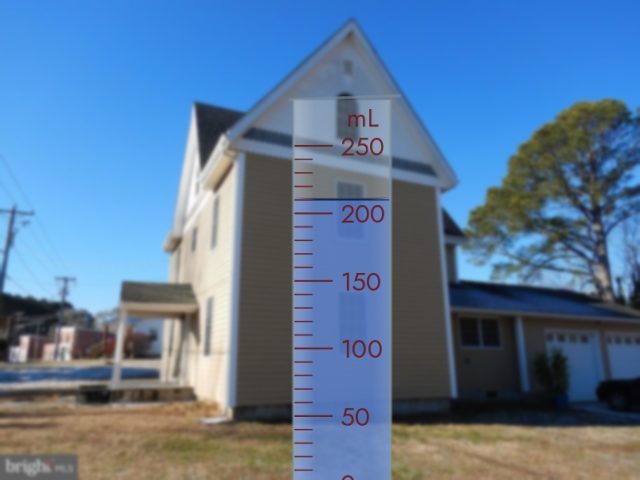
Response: 210mL
